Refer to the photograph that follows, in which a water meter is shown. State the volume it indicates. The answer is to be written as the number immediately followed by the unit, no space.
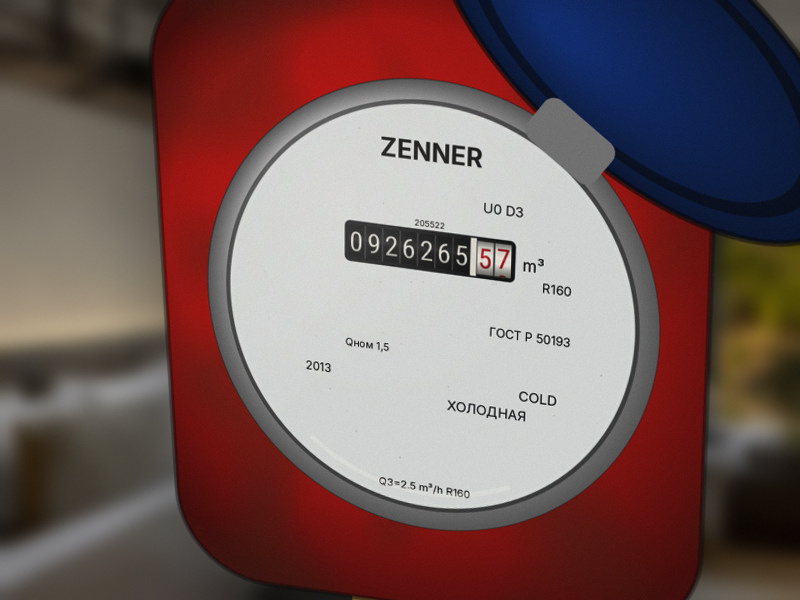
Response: 926265.57m³
